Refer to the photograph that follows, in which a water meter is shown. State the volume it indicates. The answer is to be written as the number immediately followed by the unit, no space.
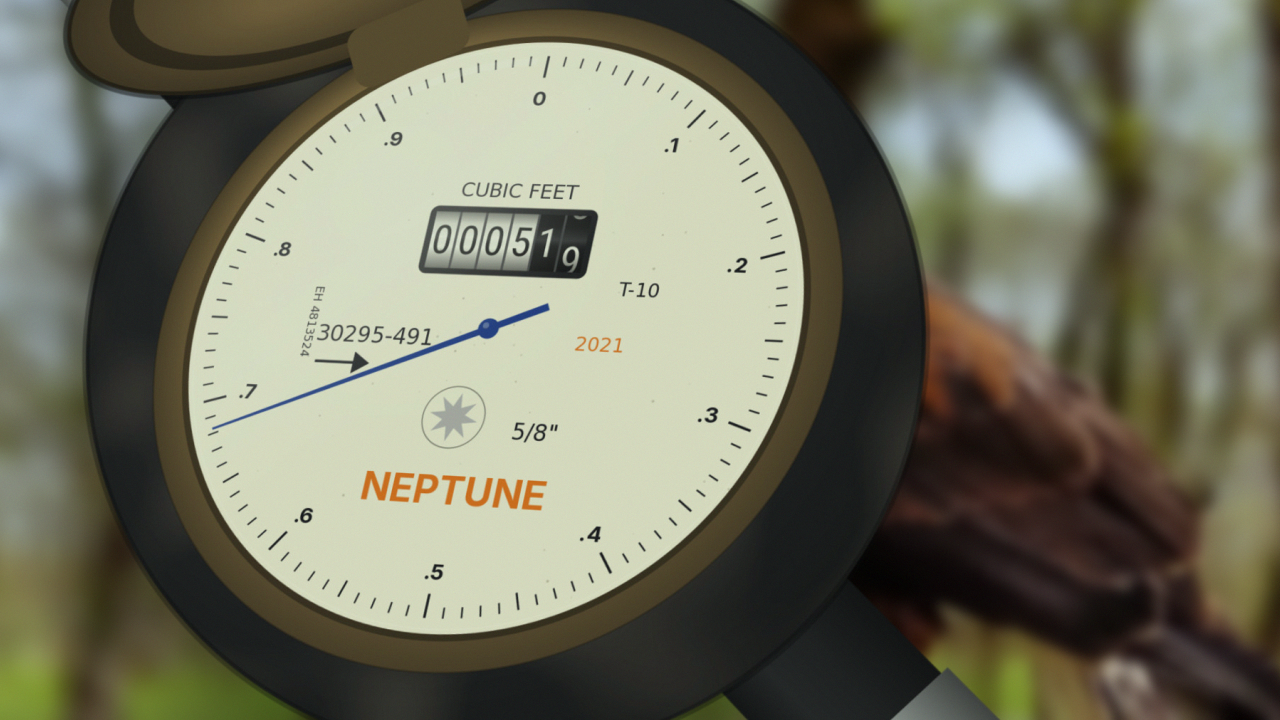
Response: 518.68ft³
